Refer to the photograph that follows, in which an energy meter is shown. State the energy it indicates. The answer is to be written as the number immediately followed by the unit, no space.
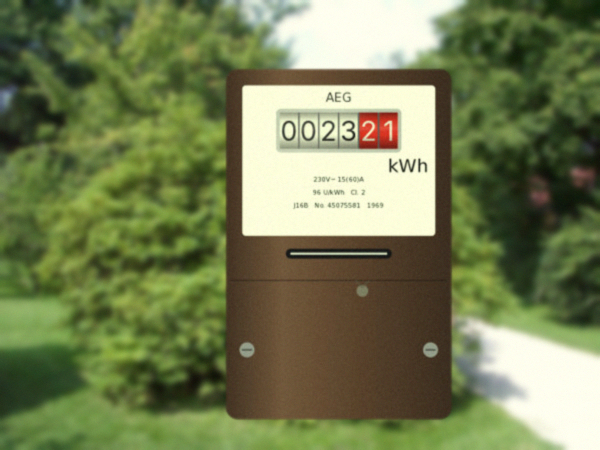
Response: 23.21kWh
